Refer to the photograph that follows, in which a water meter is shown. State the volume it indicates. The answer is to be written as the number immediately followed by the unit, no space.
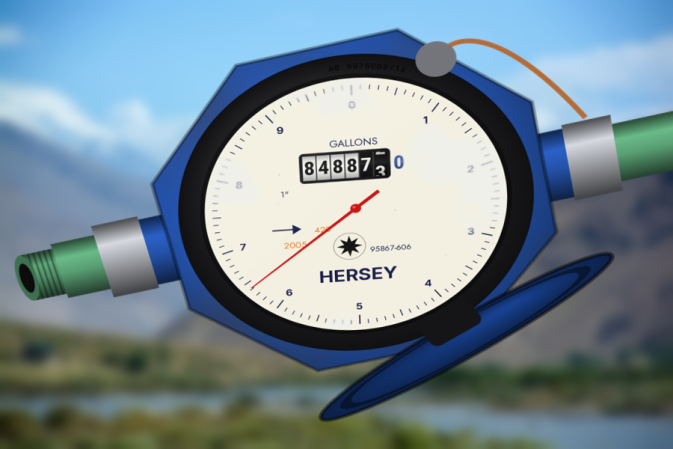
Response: 8488726.4gal
